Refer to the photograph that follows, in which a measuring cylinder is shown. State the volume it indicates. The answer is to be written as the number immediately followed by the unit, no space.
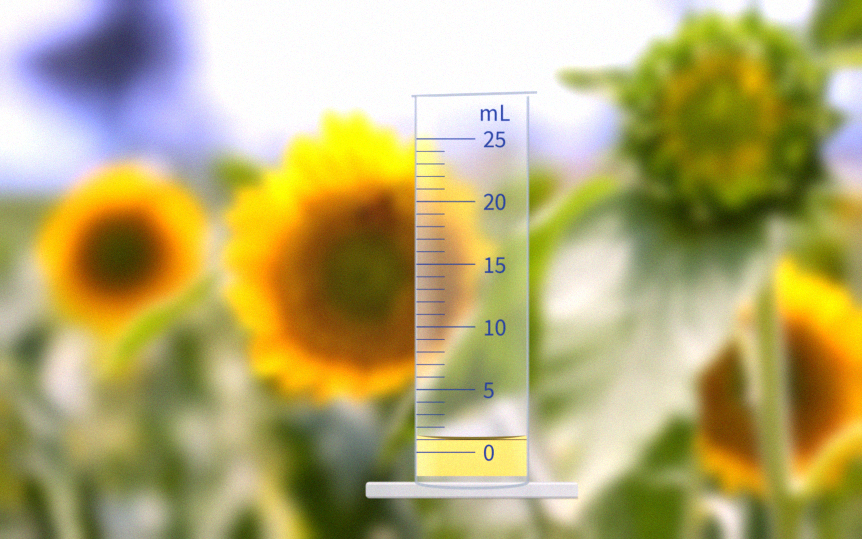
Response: 1mL
